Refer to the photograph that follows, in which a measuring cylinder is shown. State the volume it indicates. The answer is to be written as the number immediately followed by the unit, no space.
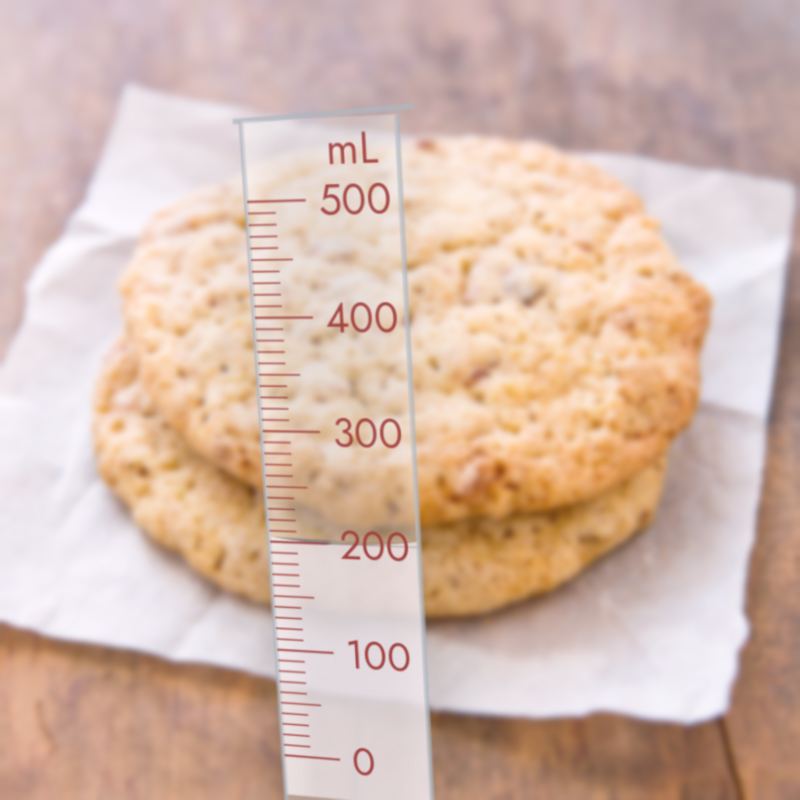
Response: 200mL
